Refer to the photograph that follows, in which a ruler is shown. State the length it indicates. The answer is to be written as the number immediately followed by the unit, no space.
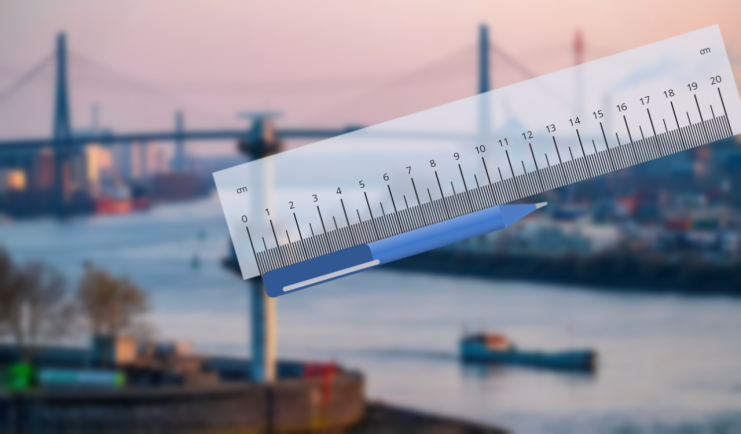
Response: 12cm
